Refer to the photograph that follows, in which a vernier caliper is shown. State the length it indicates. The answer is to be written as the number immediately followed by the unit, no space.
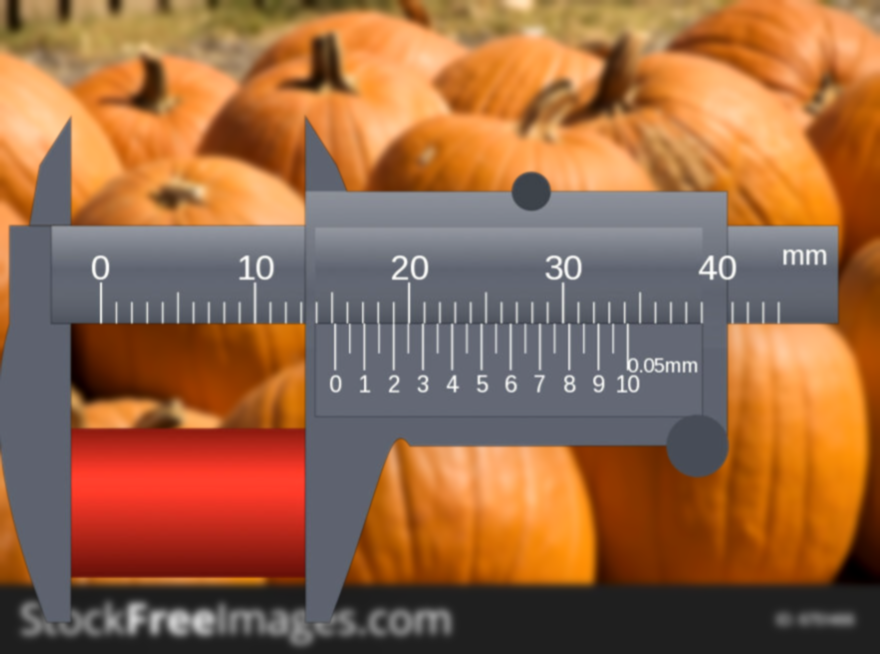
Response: 15.2mm
